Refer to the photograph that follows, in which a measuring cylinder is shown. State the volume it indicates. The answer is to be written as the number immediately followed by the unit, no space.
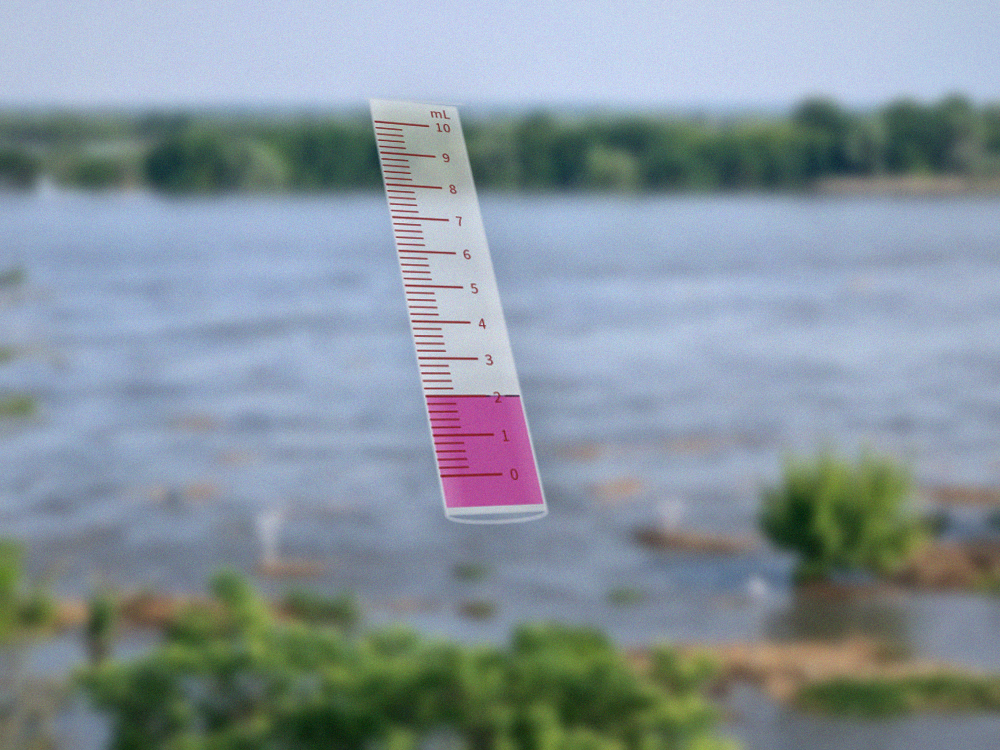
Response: 2mL
